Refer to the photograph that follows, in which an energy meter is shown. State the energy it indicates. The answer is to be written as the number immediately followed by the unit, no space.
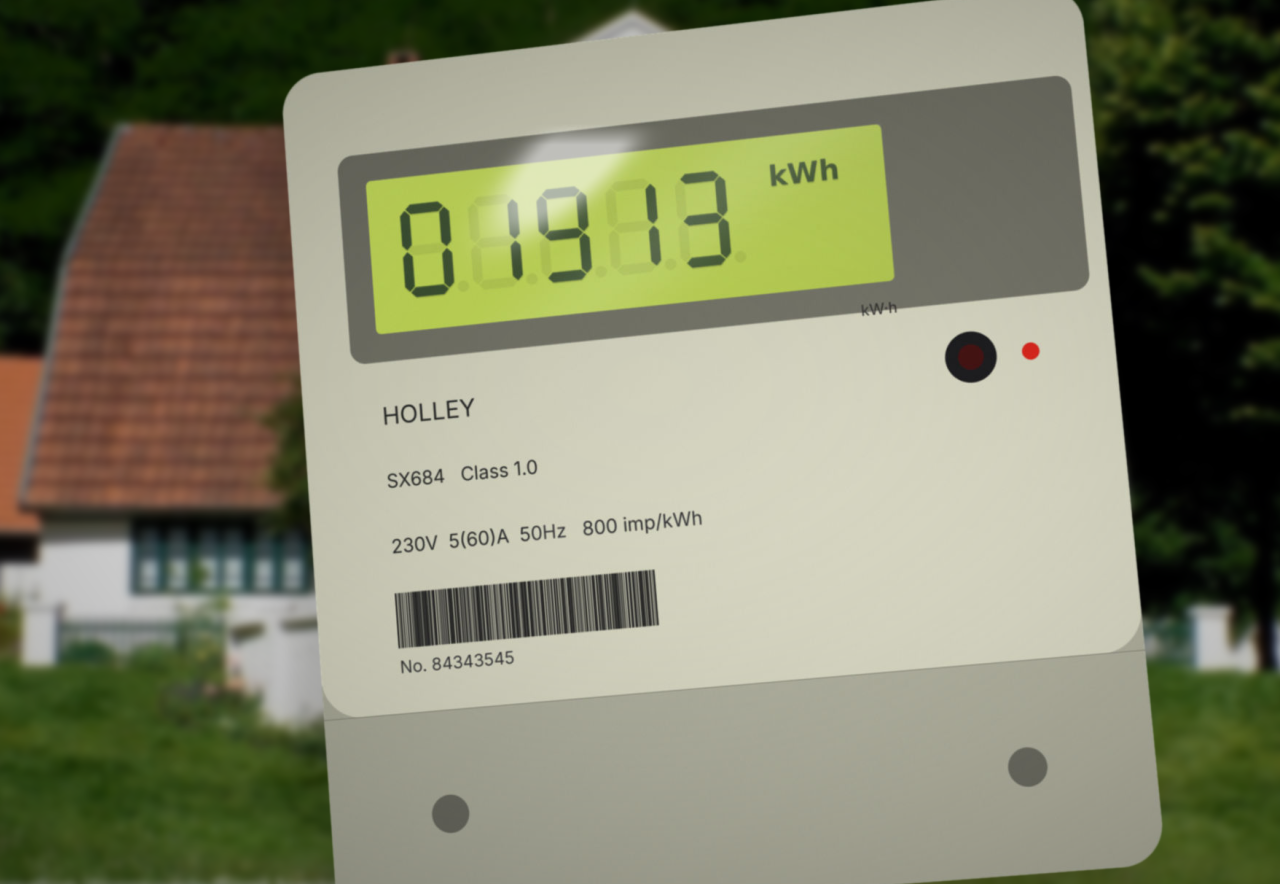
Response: 1913kWh
